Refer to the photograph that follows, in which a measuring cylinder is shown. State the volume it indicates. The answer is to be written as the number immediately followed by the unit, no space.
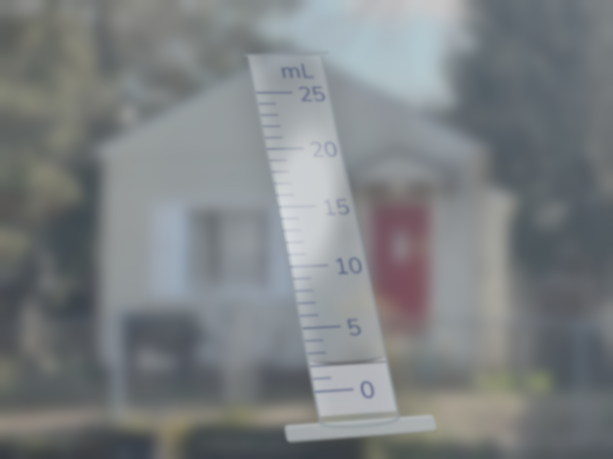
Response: 2mL
